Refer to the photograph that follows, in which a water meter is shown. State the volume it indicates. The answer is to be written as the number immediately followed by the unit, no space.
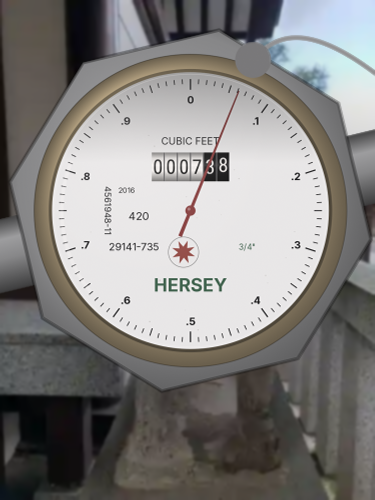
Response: 738.06ft³
